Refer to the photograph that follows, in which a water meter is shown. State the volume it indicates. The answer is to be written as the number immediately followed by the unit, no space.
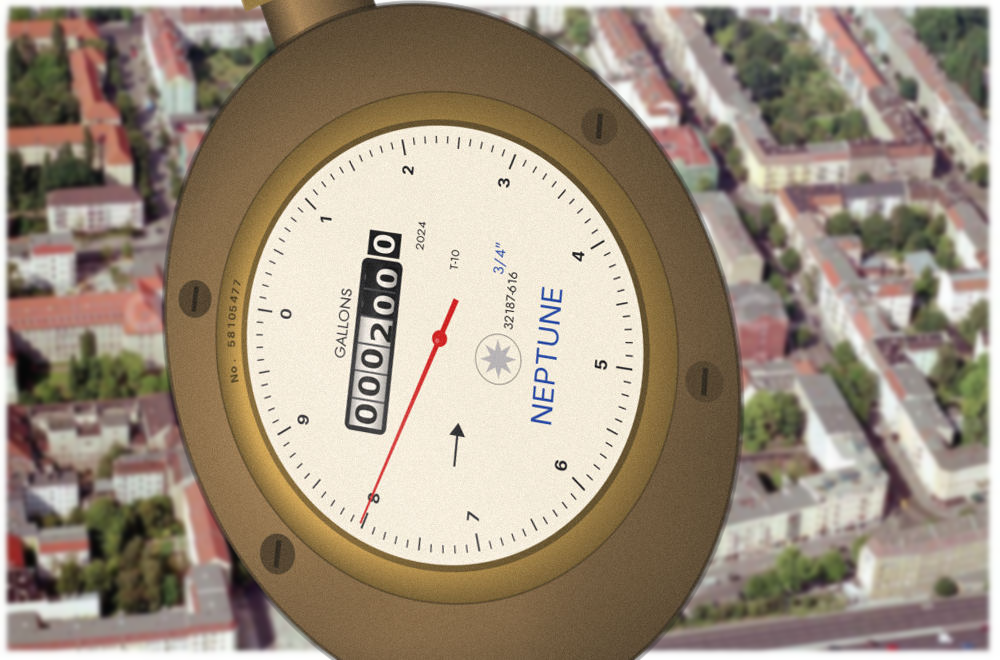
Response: 1998.0gal
